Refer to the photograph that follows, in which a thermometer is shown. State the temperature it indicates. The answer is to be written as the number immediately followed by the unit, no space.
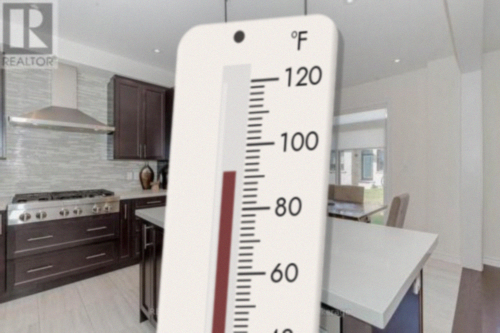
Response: 92°F
